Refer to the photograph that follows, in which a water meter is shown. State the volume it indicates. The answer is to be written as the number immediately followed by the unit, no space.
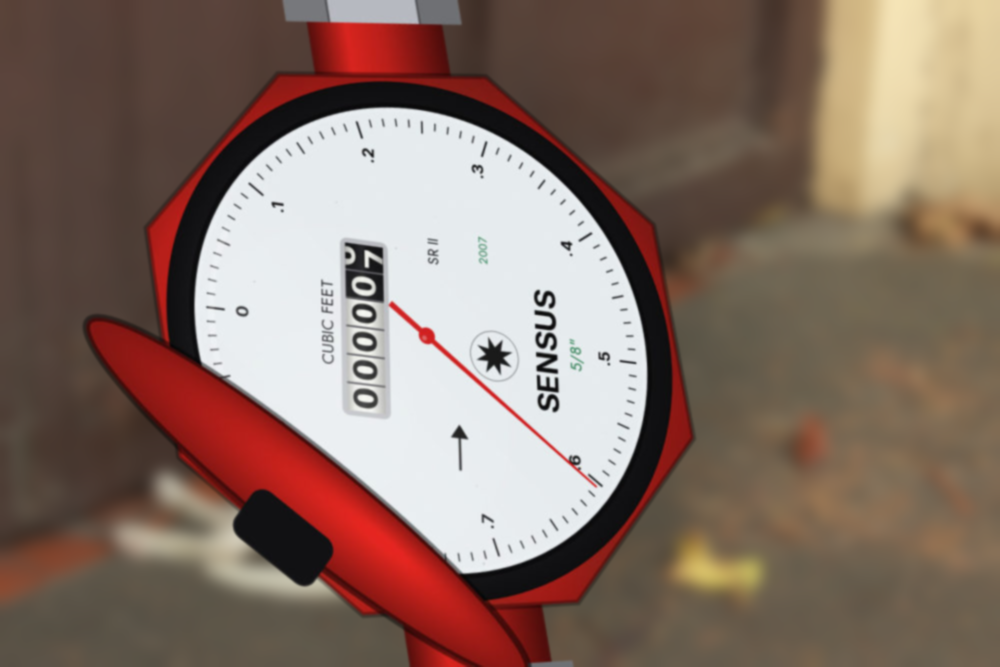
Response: 6.60ft³
